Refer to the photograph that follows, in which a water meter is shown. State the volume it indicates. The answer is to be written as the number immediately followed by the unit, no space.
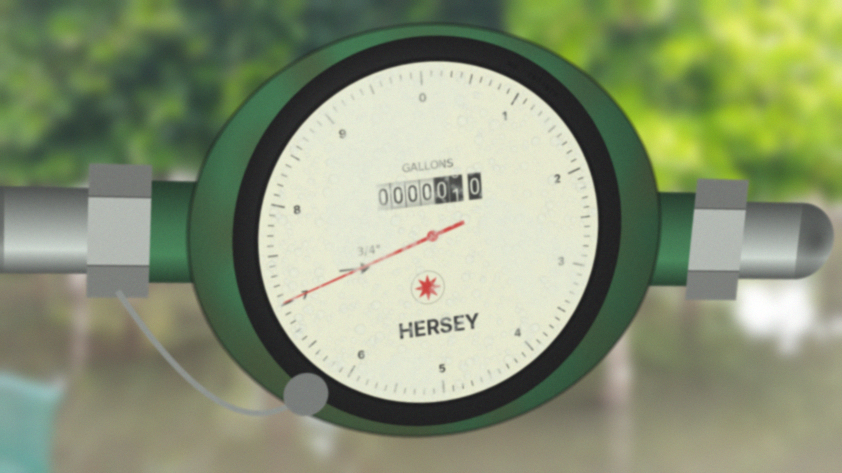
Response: 7.0gal
